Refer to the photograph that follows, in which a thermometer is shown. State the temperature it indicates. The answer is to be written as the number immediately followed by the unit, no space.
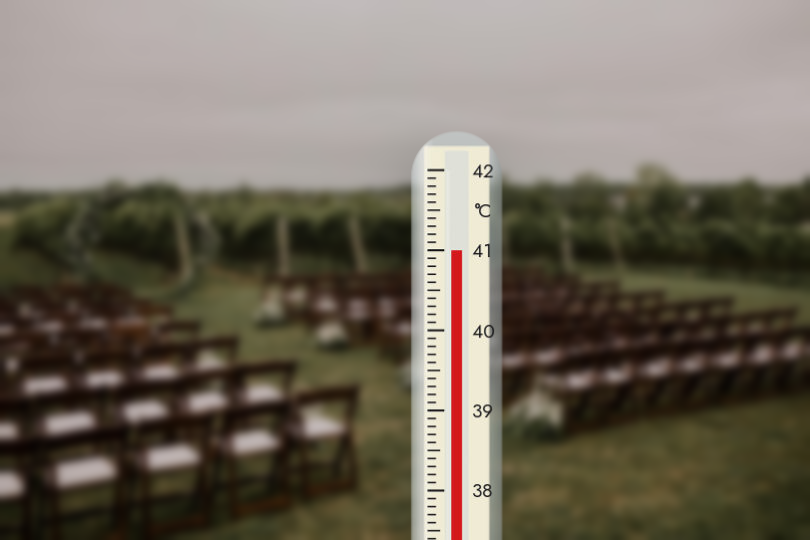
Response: 41°C
